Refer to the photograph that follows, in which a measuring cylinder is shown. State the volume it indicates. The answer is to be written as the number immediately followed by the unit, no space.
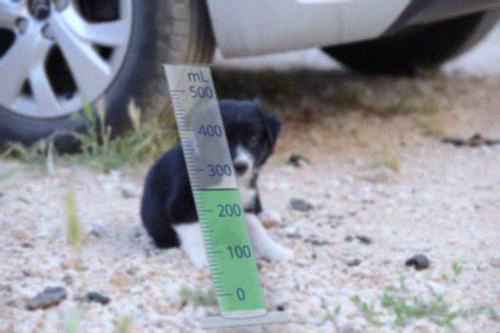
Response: 250mL
